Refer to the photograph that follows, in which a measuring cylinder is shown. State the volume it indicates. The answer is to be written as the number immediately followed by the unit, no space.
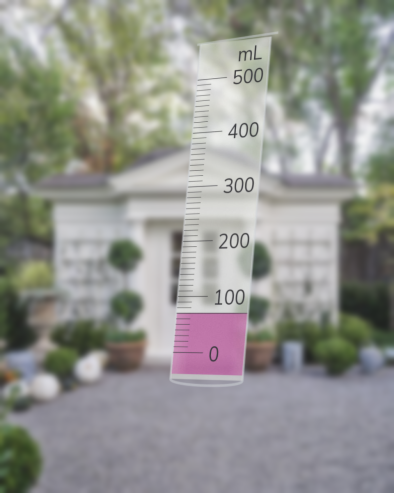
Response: 70mL
